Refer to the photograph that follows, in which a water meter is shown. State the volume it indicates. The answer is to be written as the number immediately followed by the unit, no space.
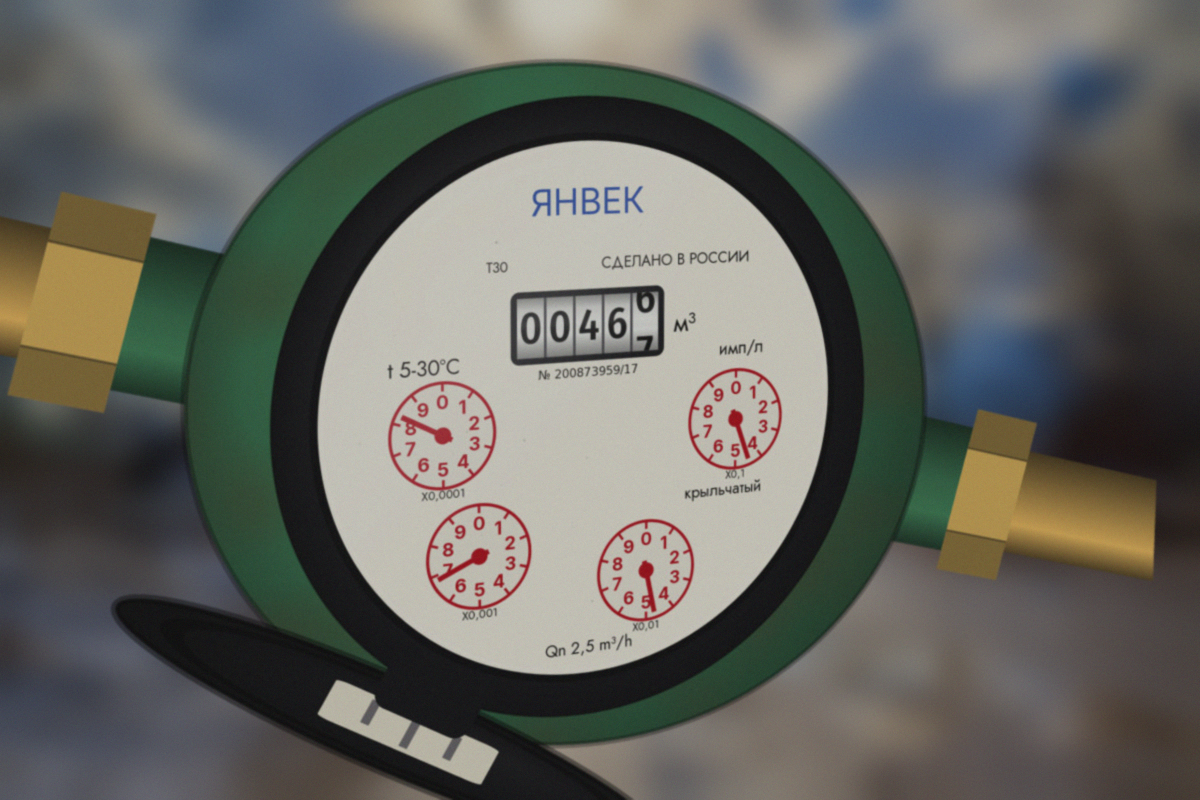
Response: 466.4468m³
